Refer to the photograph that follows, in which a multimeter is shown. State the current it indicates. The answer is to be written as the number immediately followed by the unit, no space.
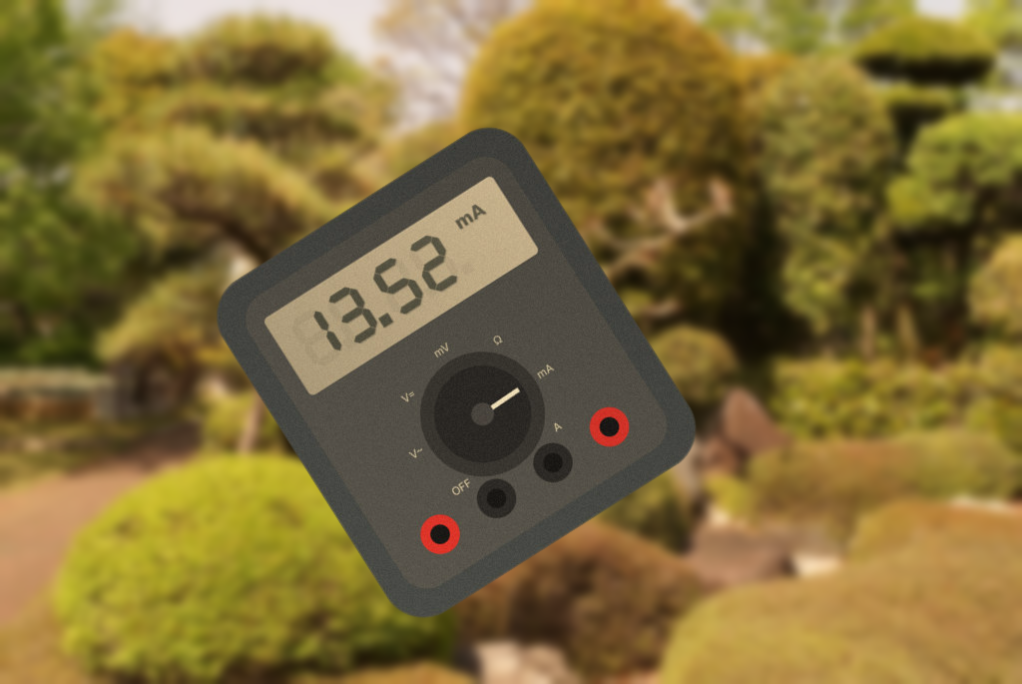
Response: 13.52mA
